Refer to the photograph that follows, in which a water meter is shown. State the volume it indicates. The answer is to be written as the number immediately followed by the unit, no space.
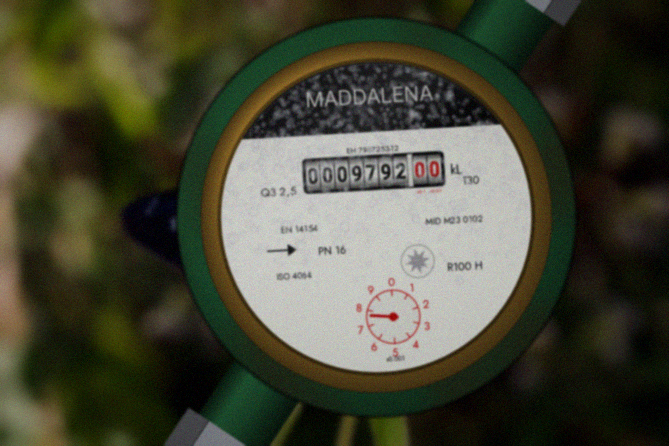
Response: 9792.007kL
